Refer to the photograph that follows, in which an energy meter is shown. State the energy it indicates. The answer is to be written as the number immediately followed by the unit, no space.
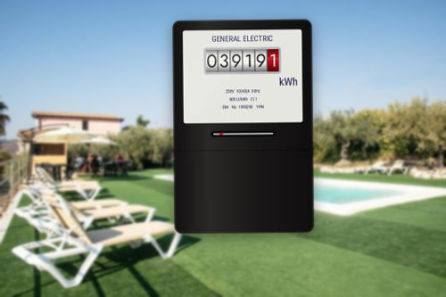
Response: 3919.1kWh
